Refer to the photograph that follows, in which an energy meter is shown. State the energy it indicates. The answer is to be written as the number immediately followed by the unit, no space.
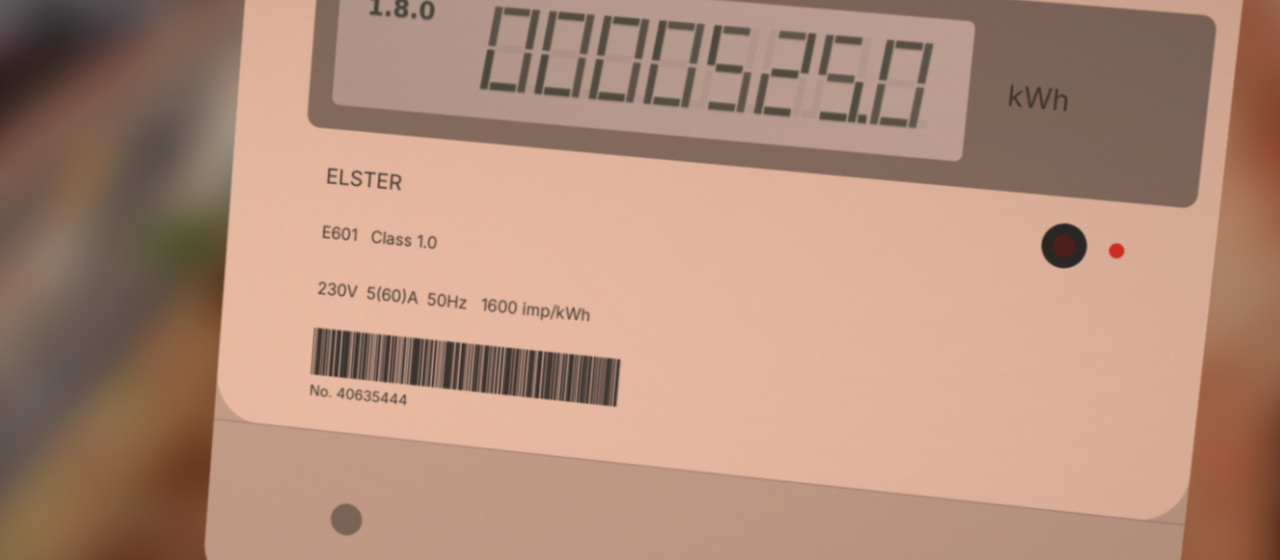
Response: 525.0kWh
